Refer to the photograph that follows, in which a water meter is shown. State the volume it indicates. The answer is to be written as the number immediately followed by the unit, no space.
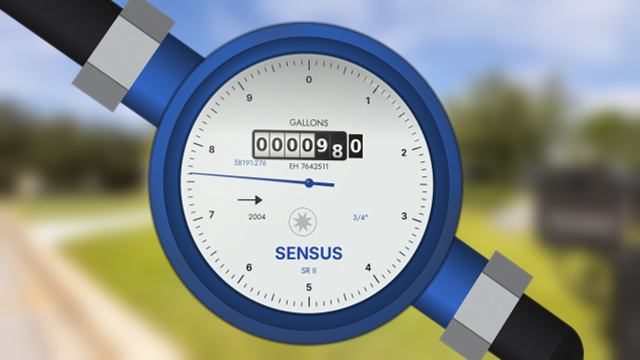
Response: 977.6gal
